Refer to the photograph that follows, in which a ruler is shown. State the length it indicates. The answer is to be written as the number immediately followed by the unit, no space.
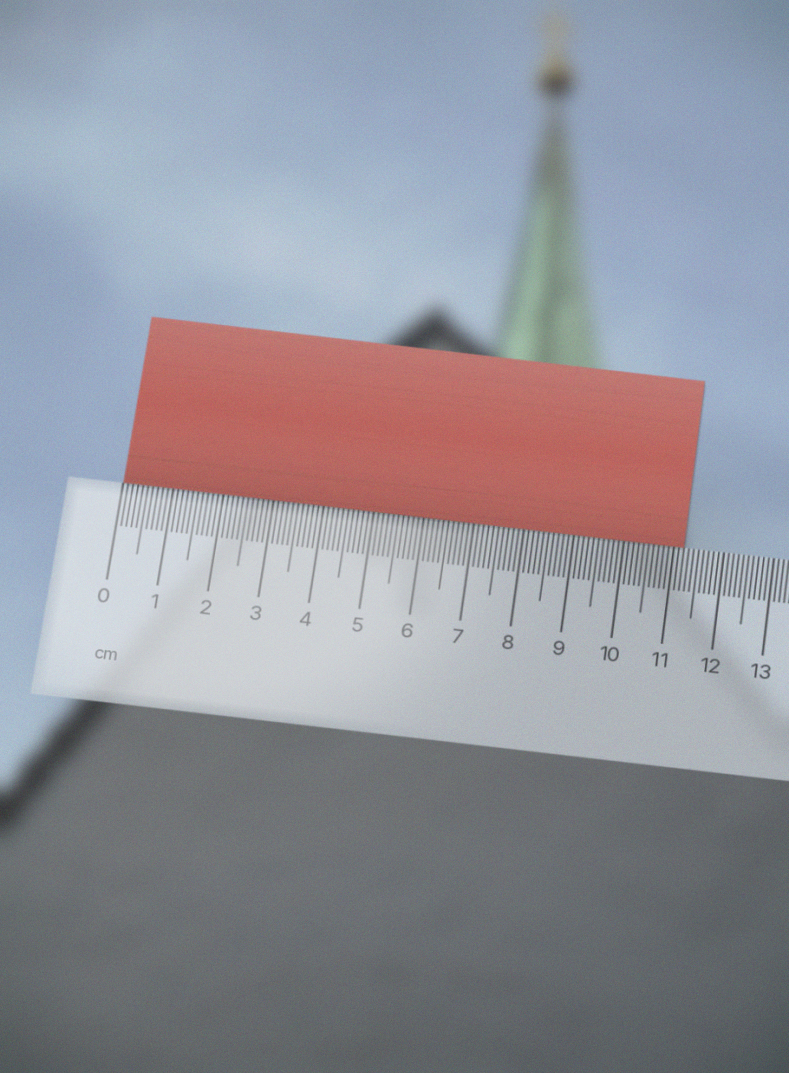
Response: 11.2cm
